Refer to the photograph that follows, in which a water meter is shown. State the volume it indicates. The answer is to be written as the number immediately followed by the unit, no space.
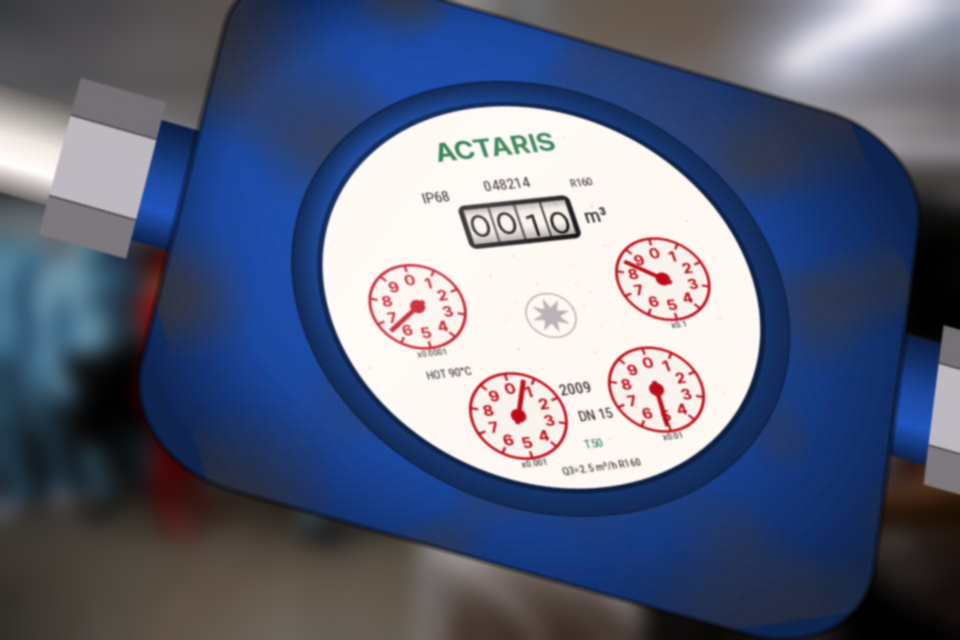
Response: 9.8506m³
